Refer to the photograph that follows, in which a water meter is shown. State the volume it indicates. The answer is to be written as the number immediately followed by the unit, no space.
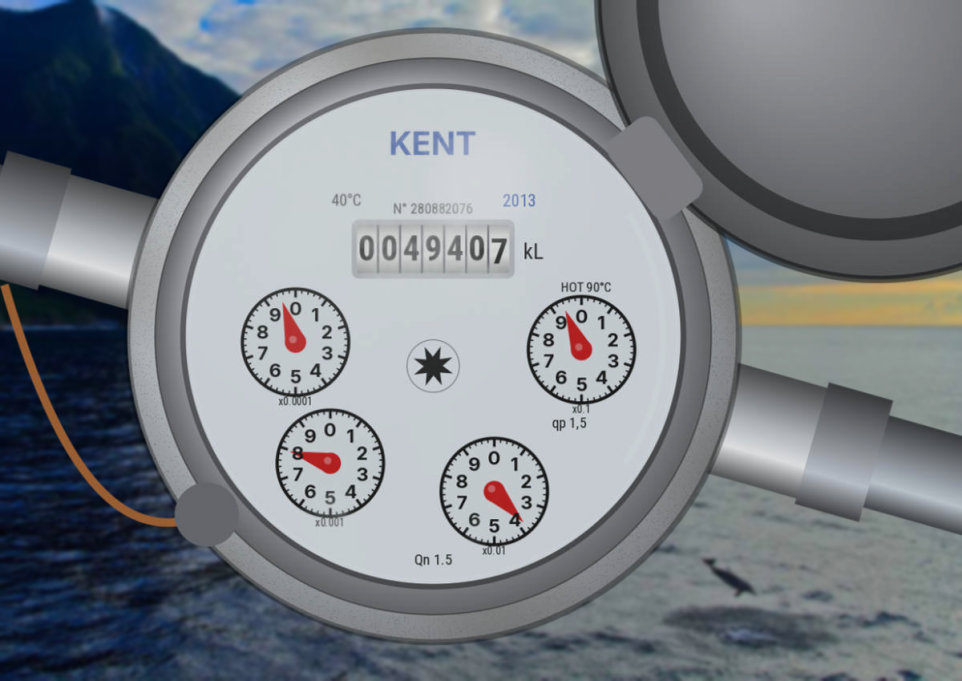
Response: 49406.9379kL
